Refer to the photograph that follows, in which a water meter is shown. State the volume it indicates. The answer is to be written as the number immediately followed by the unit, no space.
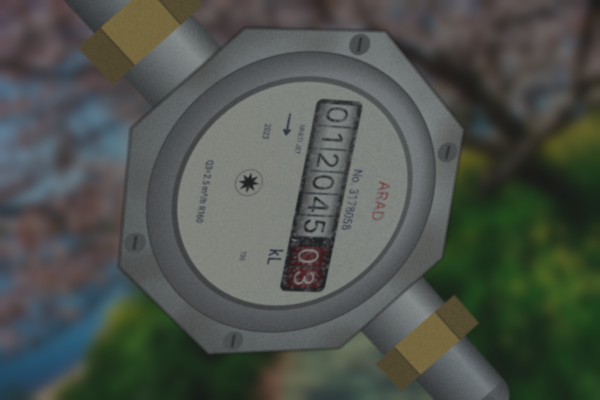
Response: 12045.03kL
